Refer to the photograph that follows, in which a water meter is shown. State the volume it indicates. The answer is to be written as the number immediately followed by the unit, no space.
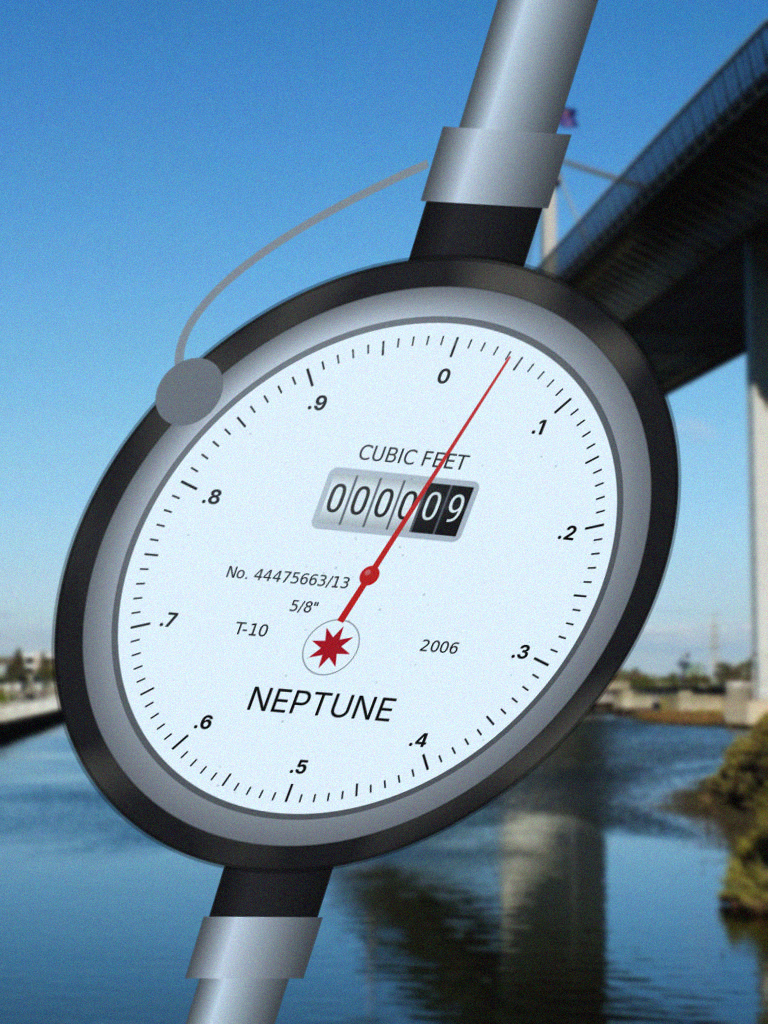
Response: 9.04ft³
